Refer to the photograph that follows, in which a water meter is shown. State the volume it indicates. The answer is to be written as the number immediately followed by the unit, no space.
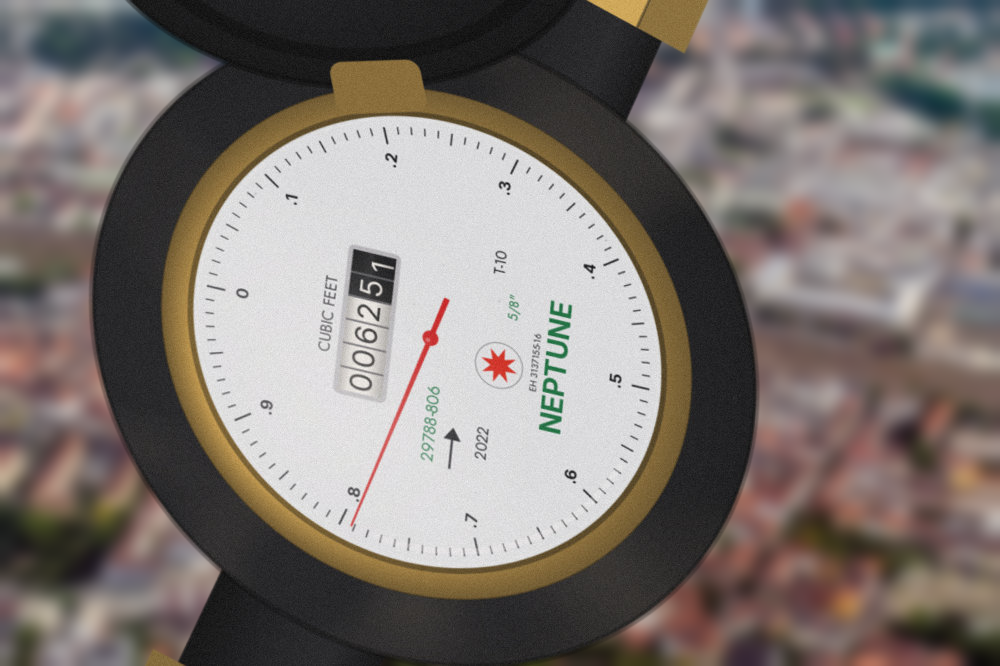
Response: 6250.79ft³
